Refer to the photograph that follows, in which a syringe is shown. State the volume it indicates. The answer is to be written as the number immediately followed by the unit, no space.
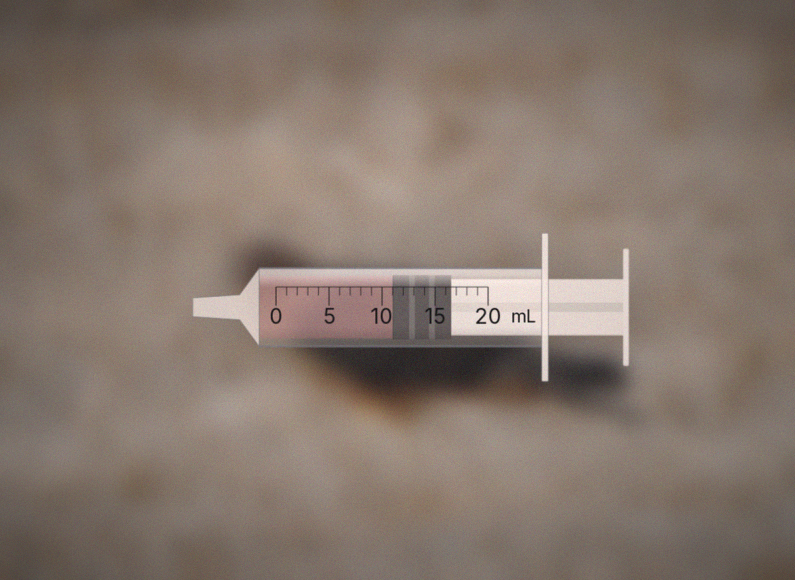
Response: 11mL
